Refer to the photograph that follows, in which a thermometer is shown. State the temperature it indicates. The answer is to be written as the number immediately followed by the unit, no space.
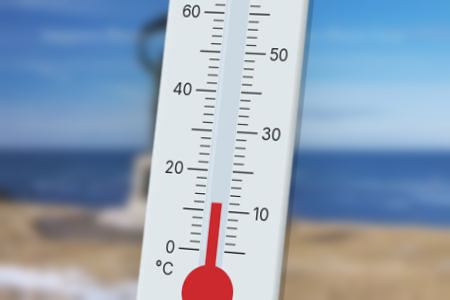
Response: 12°C
